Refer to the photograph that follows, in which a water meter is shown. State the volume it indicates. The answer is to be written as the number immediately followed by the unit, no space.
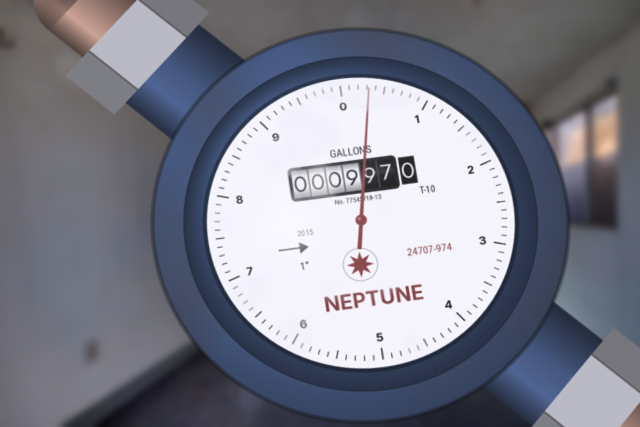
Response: 9970.3gal
